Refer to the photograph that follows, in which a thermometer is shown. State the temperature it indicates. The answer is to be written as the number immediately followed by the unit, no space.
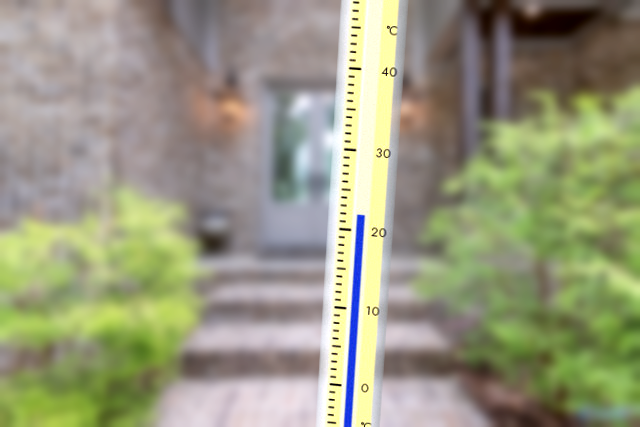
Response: 22°C
